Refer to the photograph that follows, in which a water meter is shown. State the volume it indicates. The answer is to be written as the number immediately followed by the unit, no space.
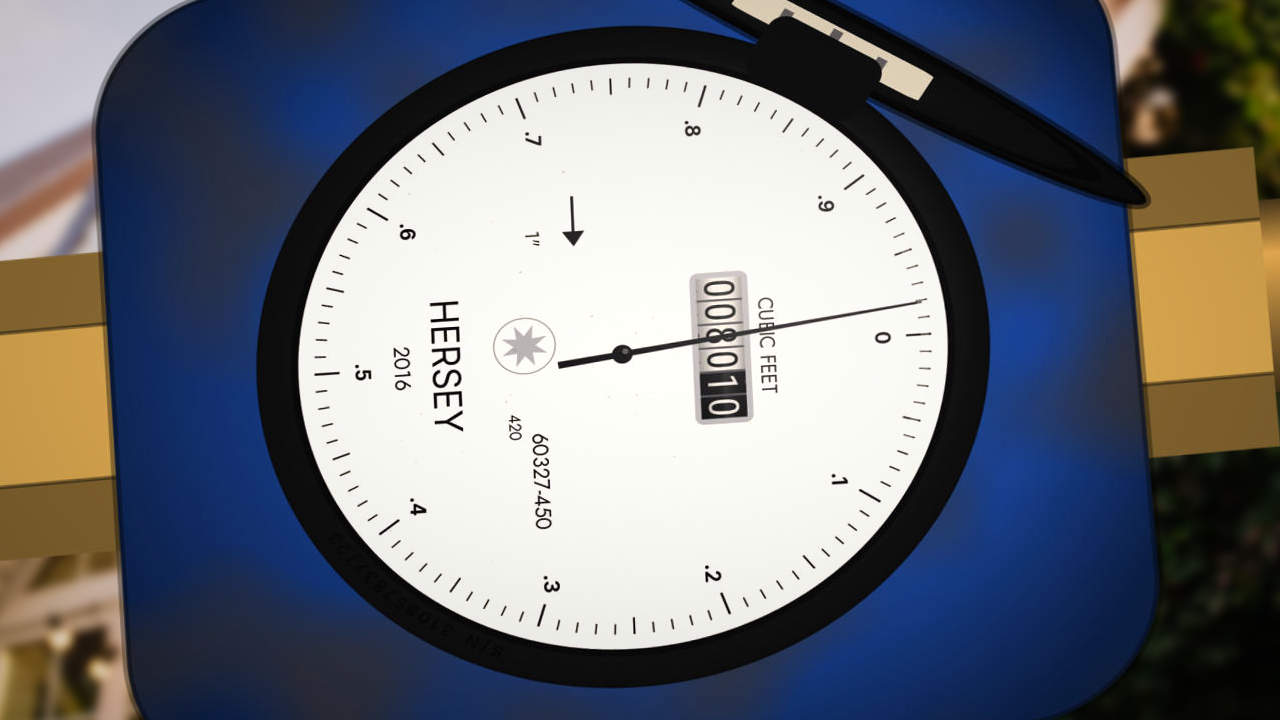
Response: 8009.98ft³
